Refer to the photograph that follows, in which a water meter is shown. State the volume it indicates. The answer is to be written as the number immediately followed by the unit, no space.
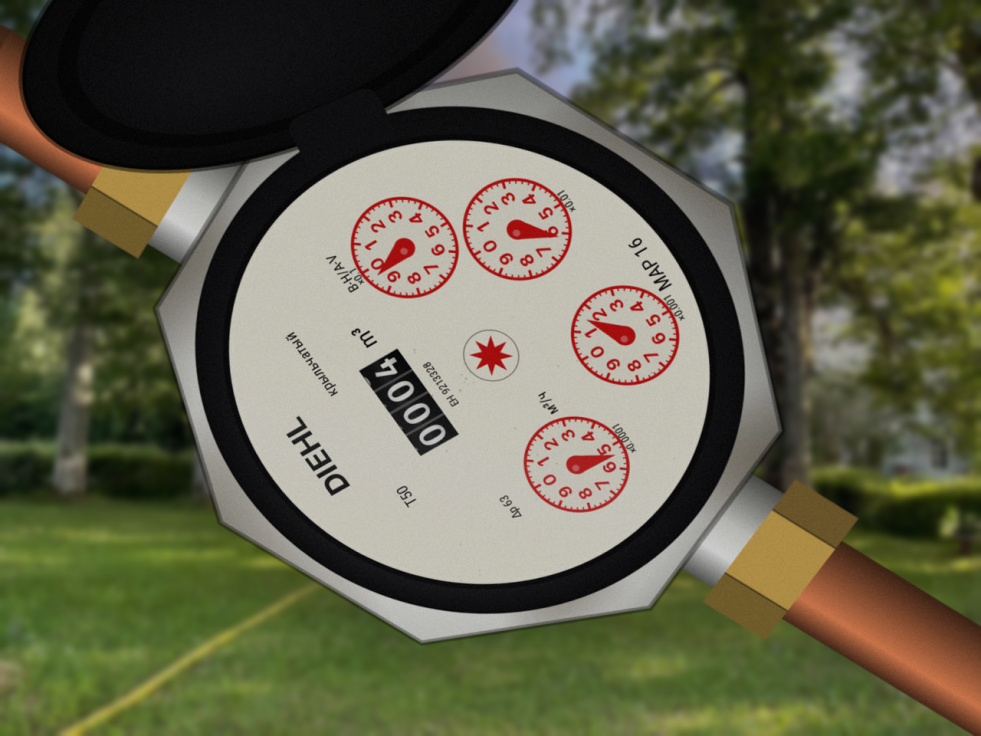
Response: 3.9615m³
